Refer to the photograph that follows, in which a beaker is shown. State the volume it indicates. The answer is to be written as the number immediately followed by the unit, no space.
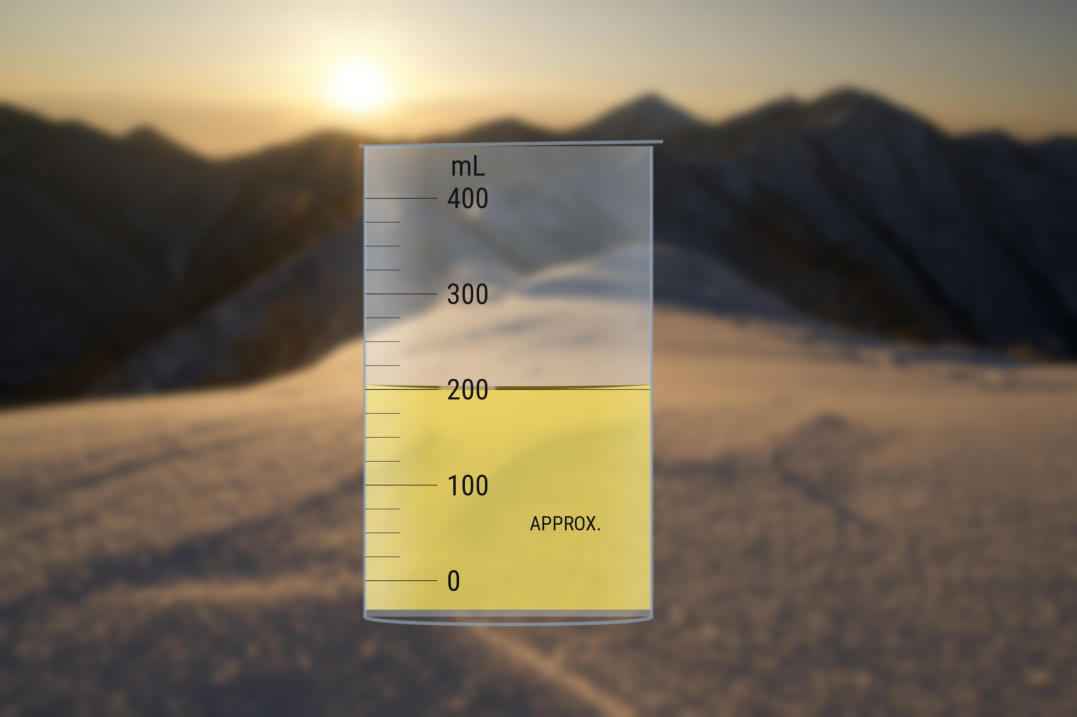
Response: 200mL
